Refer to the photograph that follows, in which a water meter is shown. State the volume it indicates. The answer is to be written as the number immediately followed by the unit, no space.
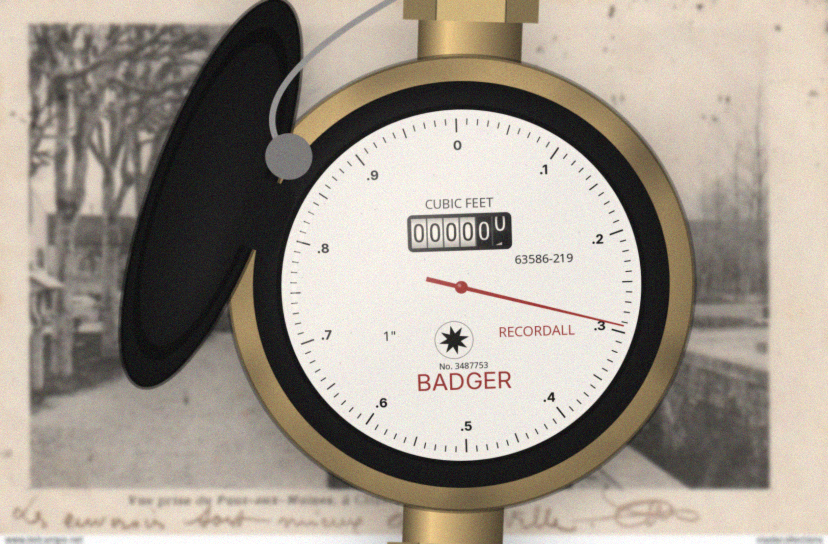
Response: 0.29ft³
